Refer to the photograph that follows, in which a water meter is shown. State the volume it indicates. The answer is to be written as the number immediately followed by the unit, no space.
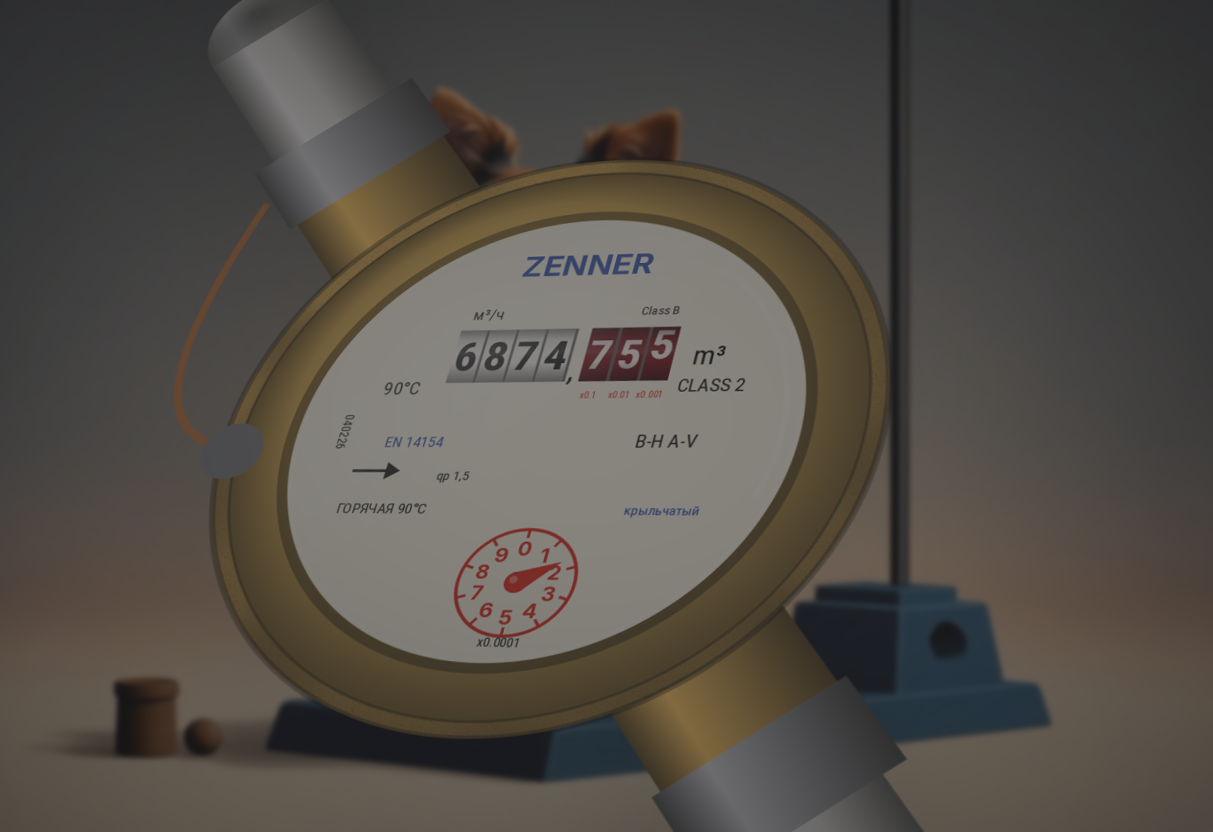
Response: 6874.7551m³
